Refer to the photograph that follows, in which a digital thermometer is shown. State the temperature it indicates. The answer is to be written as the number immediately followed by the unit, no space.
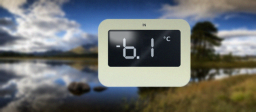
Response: -6.1°C
